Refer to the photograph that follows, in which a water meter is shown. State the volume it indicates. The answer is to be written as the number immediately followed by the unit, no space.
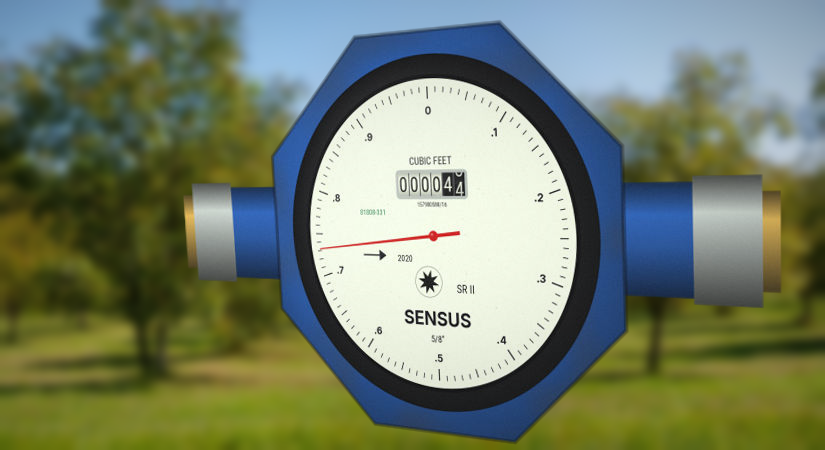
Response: 43.73ft³
